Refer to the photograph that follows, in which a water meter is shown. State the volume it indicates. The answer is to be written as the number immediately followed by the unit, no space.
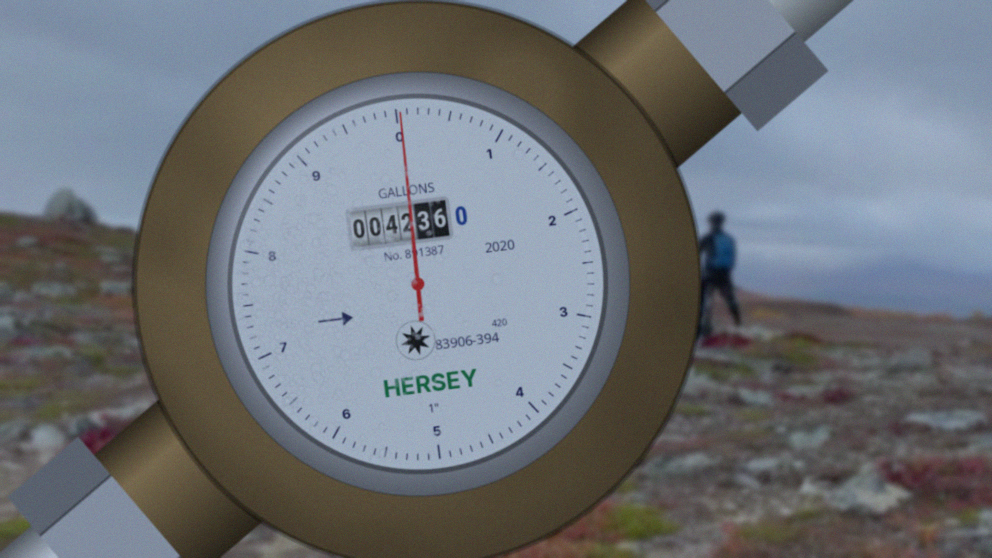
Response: 42360.0gal
